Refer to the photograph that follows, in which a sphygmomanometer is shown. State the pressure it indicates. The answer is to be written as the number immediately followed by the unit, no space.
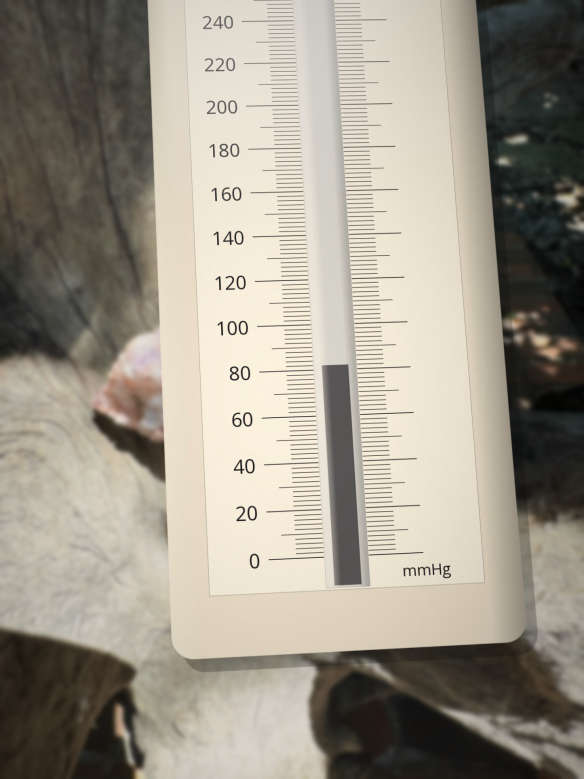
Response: 82mmHg
